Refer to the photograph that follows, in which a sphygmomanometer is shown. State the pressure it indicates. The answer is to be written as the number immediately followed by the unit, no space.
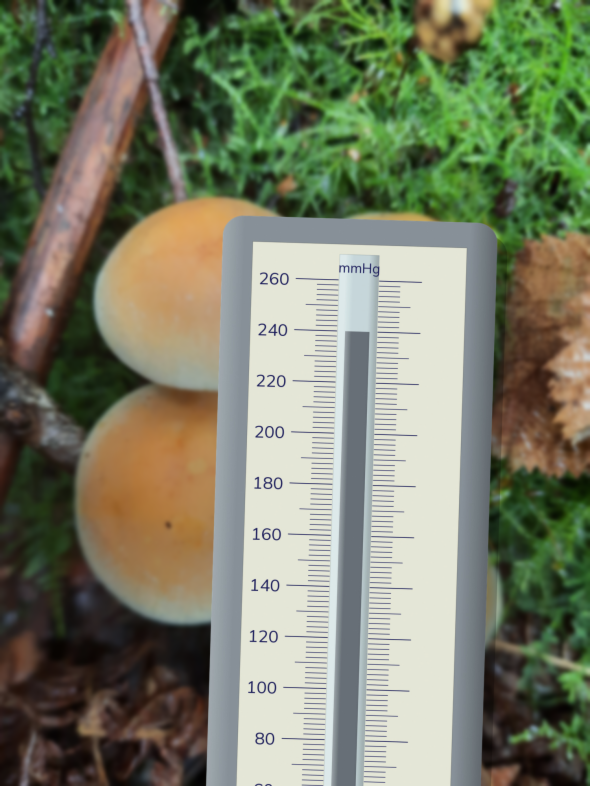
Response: 240mmHg
